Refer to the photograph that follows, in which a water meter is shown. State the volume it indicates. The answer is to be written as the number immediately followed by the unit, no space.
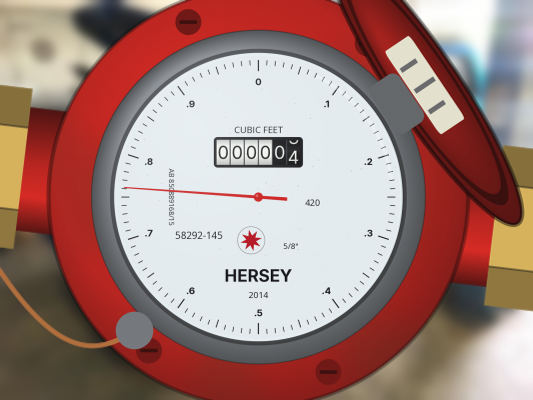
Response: 3.76ft³
